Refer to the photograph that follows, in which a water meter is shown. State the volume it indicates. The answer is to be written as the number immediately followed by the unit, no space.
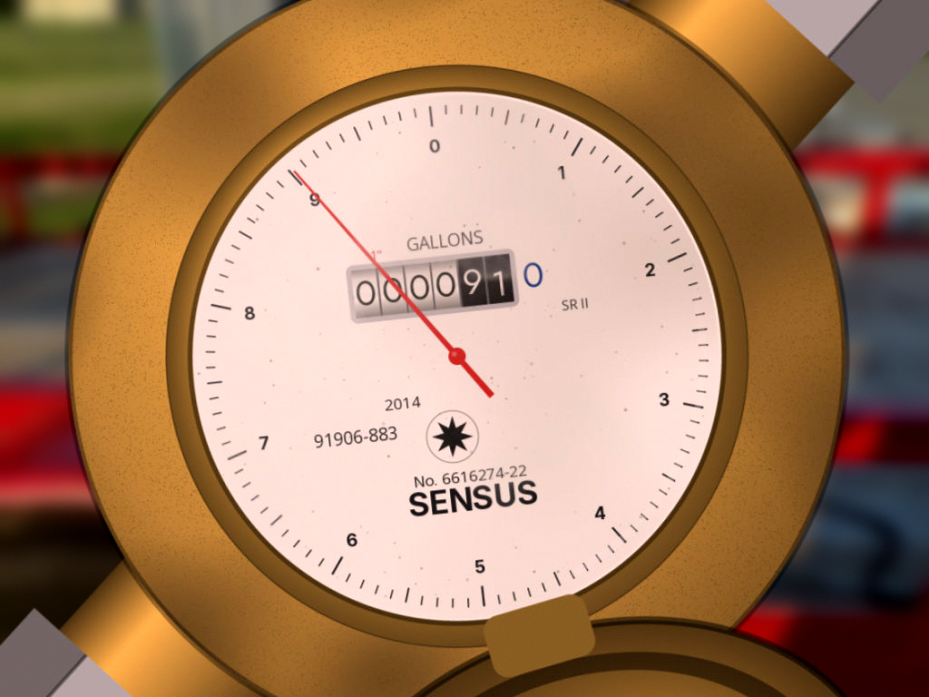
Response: 909.0gal
